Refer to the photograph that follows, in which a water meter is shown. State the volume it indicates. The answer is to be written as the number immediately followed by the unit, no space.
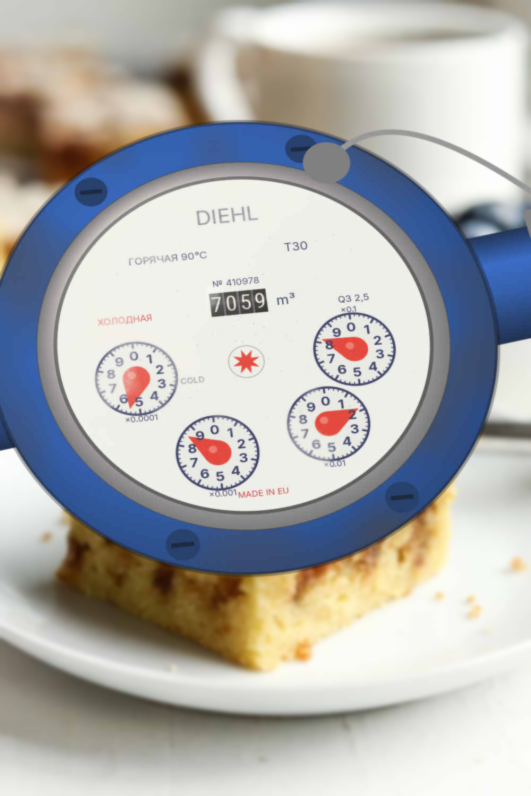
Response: 7059.8185m³
